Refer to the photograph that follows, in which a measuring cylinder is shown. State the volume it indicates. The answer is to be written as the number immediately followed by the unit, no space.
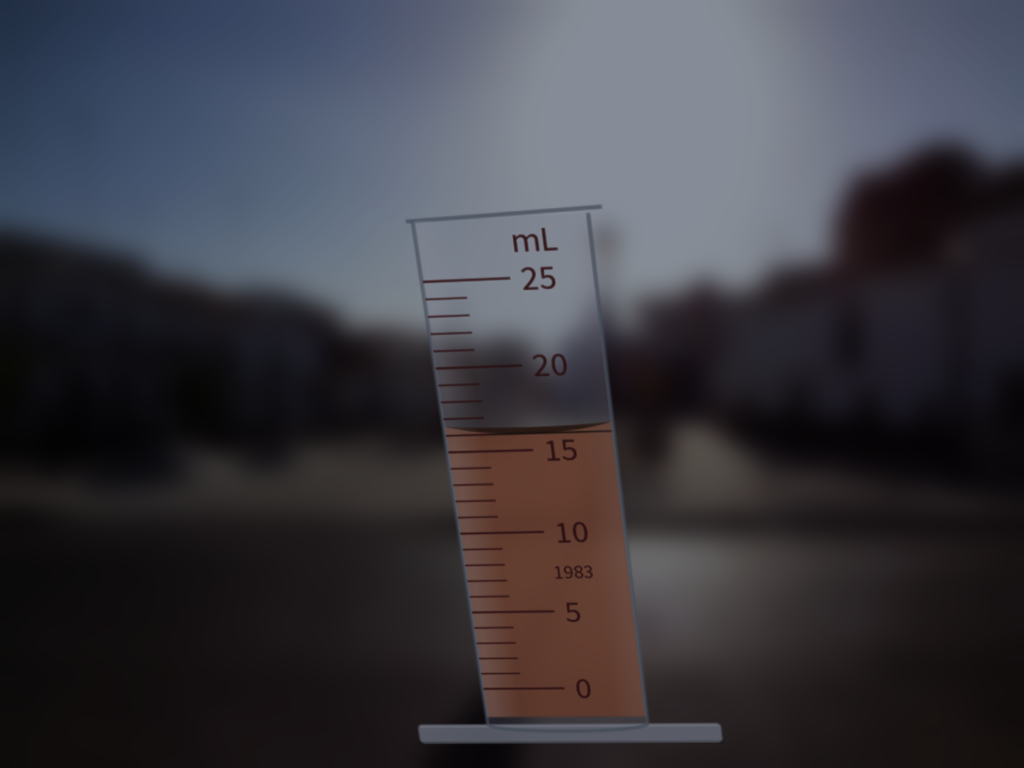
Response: 16mL
